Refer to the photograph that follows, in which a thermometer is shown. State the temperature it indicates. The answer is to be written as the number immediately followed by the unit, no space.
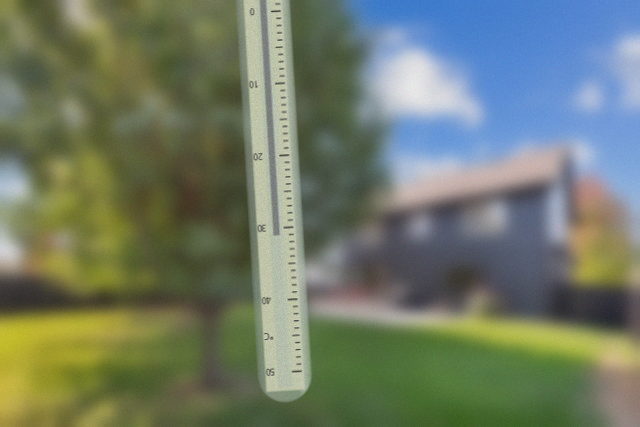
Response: 31°C
